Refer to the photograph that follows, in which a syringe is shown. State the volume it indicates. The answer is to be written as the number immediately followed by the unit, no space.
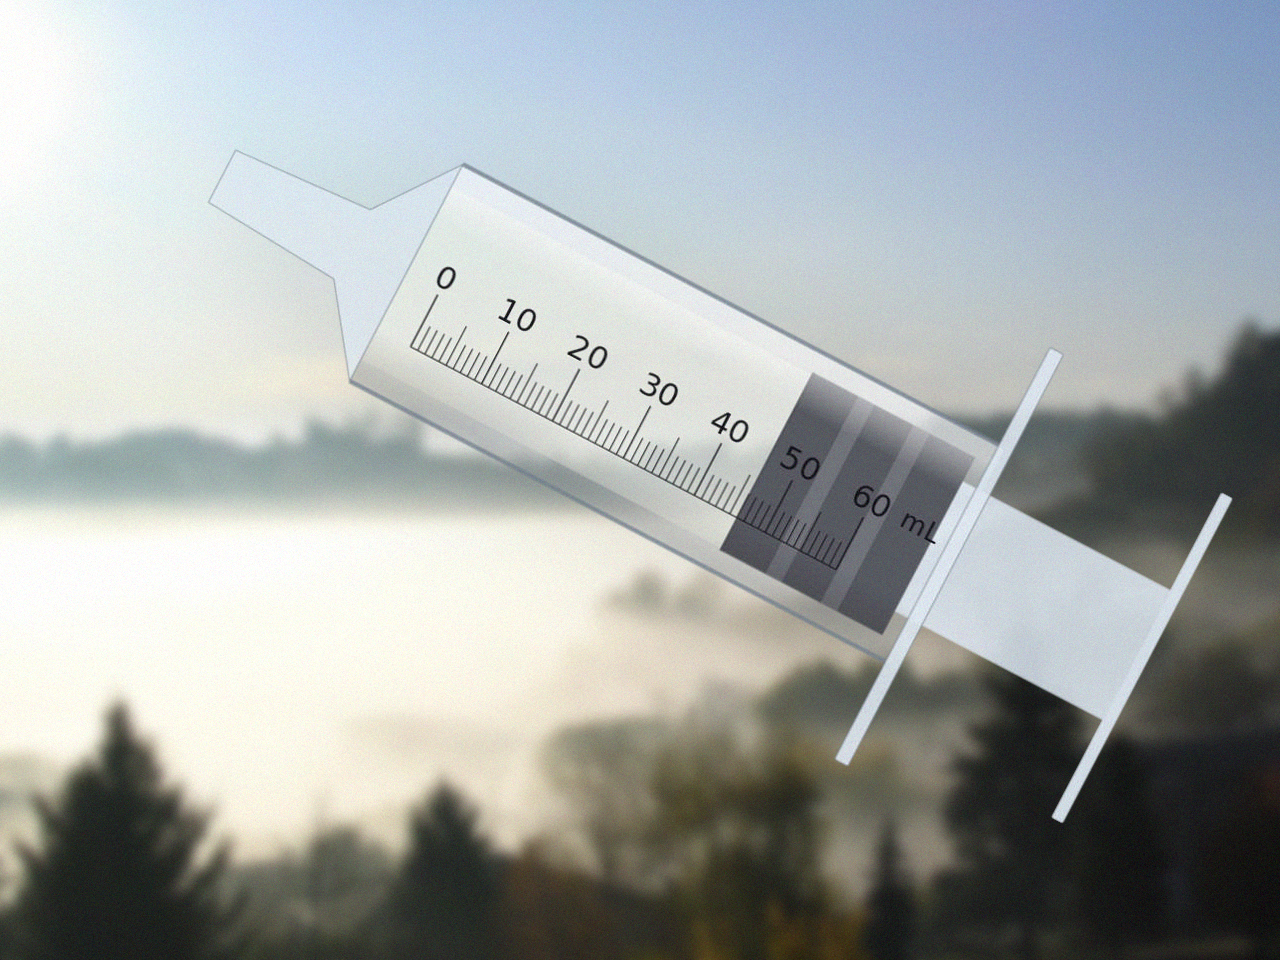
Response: 46mL
